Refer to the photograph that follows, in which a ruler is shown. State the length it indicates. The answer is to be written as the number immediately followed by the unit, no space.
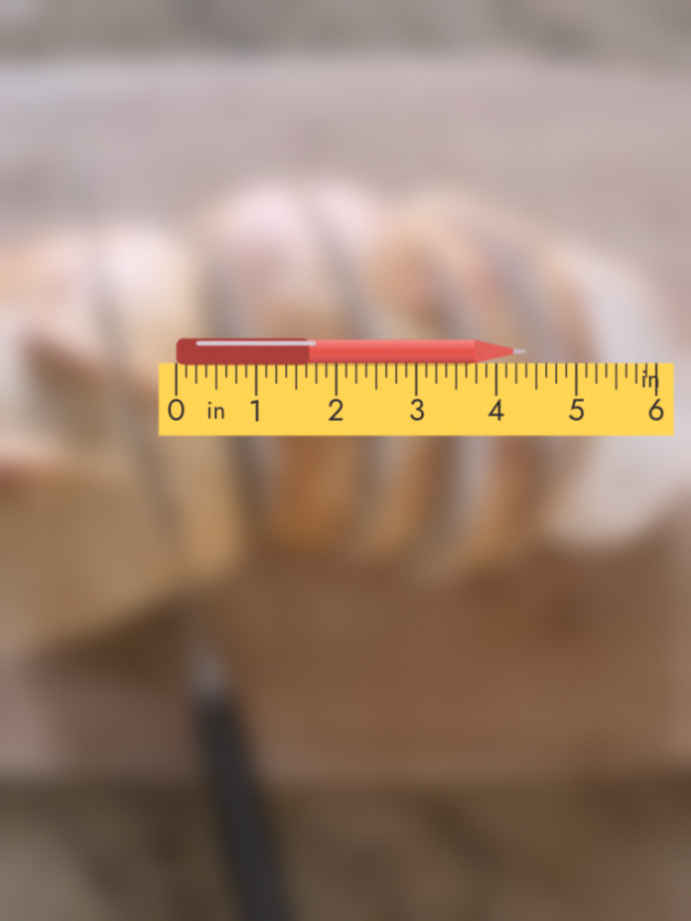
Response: 4.375in
